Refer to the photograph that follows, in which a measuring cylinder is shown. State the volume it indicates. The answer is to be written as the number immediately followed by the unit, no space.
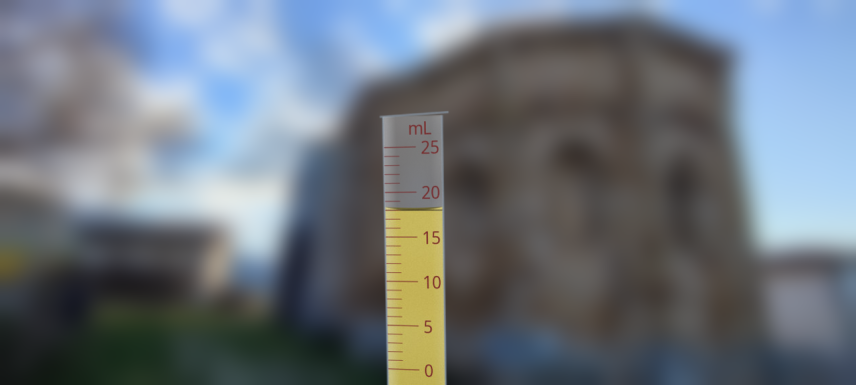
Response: 18mL
